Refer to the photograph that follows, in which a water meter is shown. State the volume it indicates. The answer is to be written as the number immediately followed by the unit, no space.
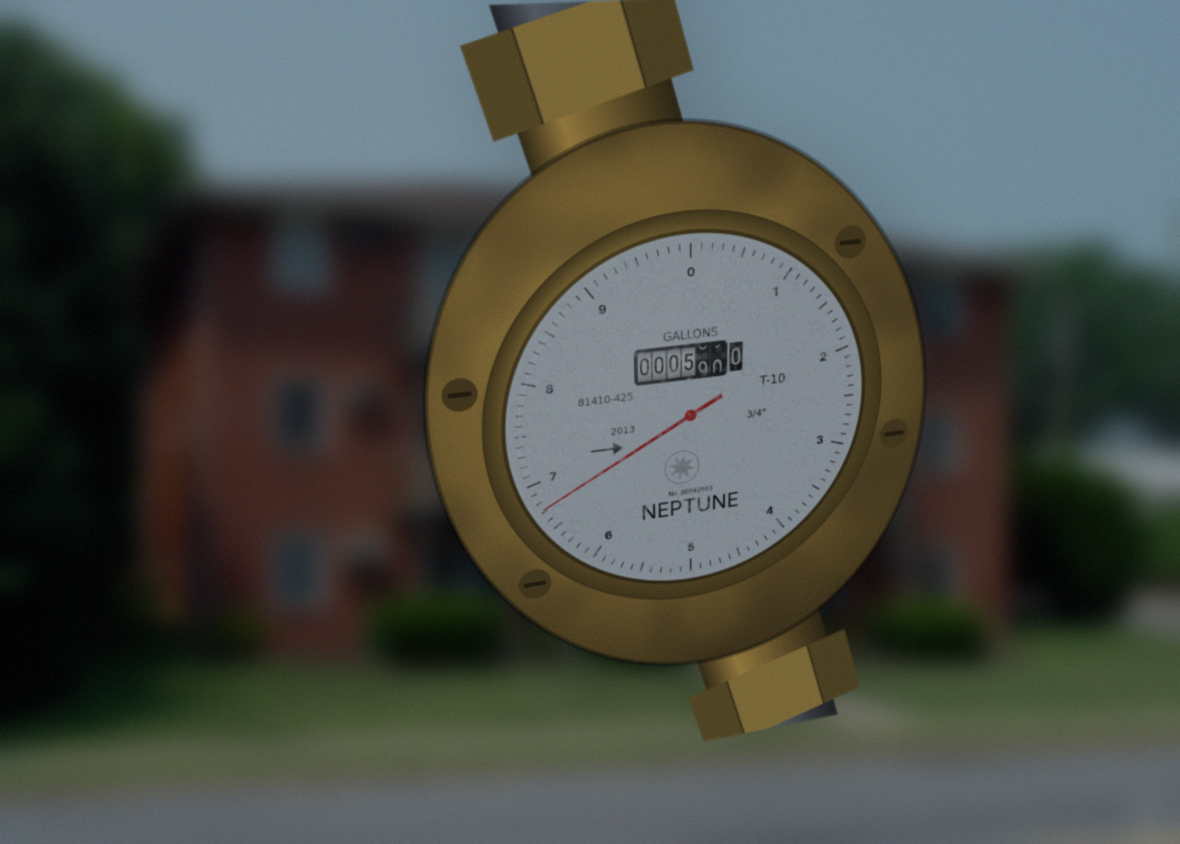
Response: 5896.7gal
